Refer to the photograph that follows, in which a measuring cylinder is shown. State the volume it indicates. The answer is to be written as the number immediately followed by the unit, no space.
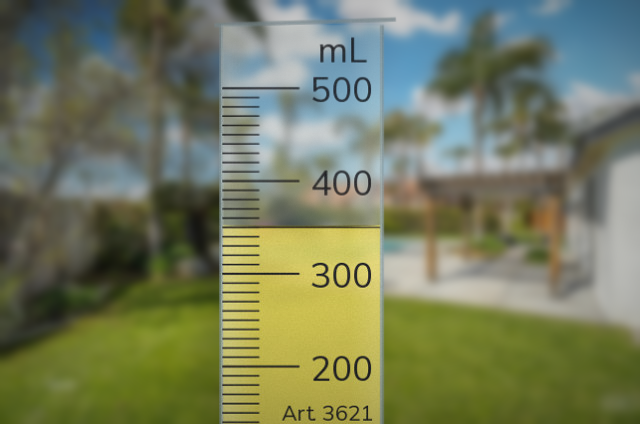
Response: 350mL
